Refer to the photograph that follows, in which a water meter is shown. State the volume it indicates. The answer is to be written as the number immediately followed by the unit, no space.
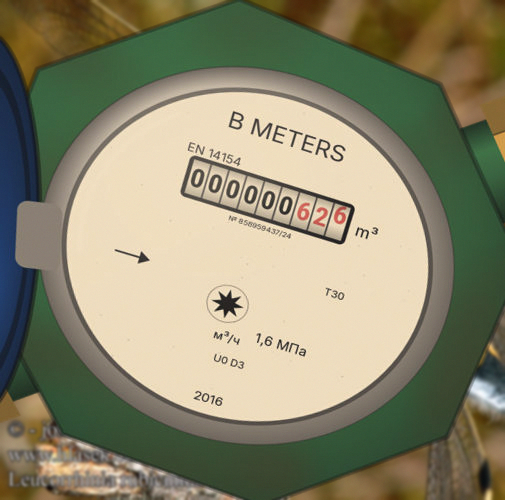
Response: 0.626m³
